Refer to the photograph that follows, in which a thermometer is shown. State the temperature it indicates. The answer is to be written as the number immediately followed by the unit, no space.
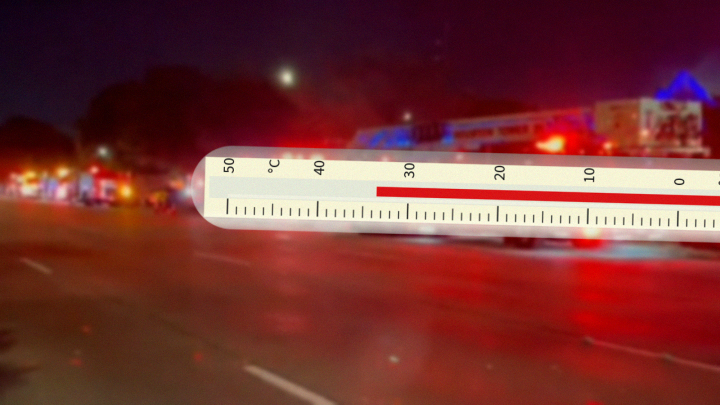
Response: 33.5°C
